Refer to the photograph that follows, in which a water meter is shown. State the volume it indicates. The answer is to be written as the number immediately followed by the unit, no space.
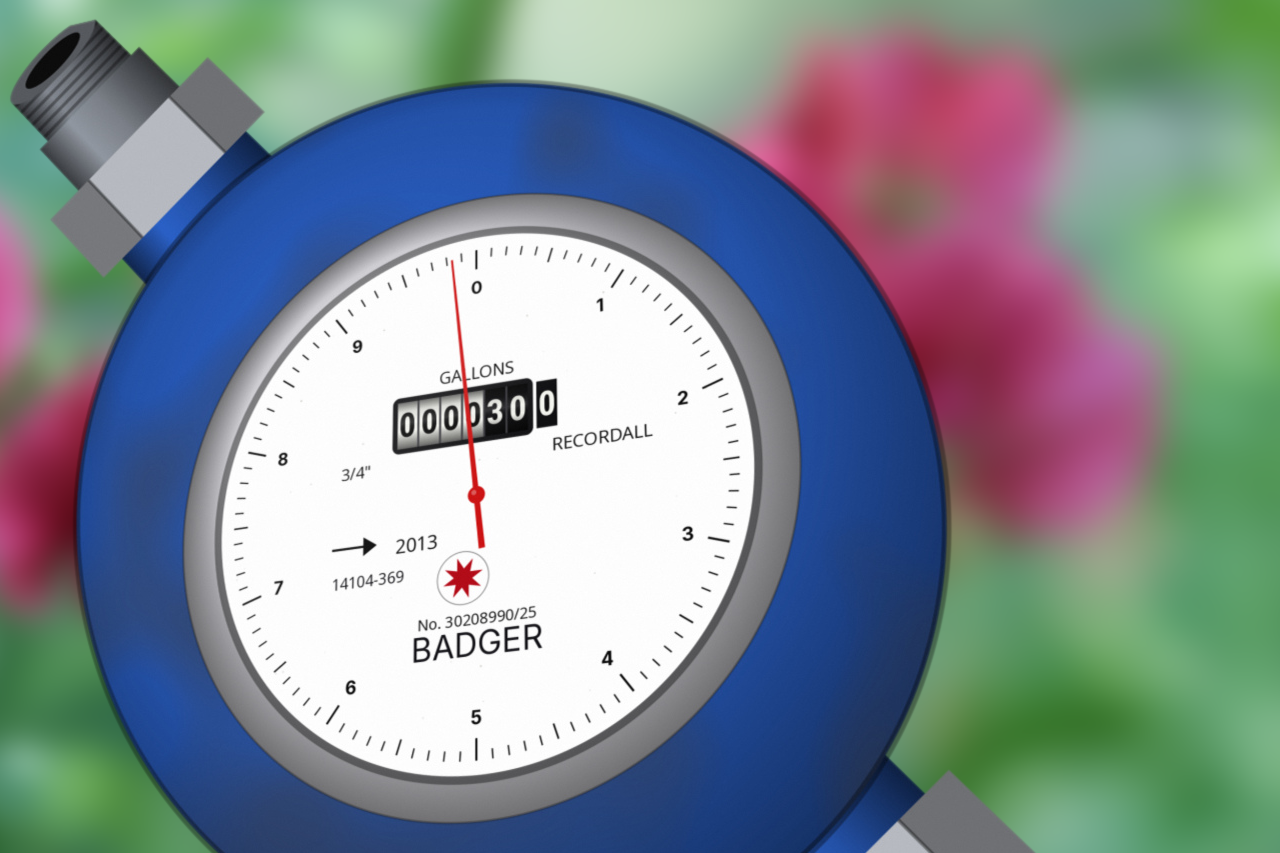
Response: 299.8gal
